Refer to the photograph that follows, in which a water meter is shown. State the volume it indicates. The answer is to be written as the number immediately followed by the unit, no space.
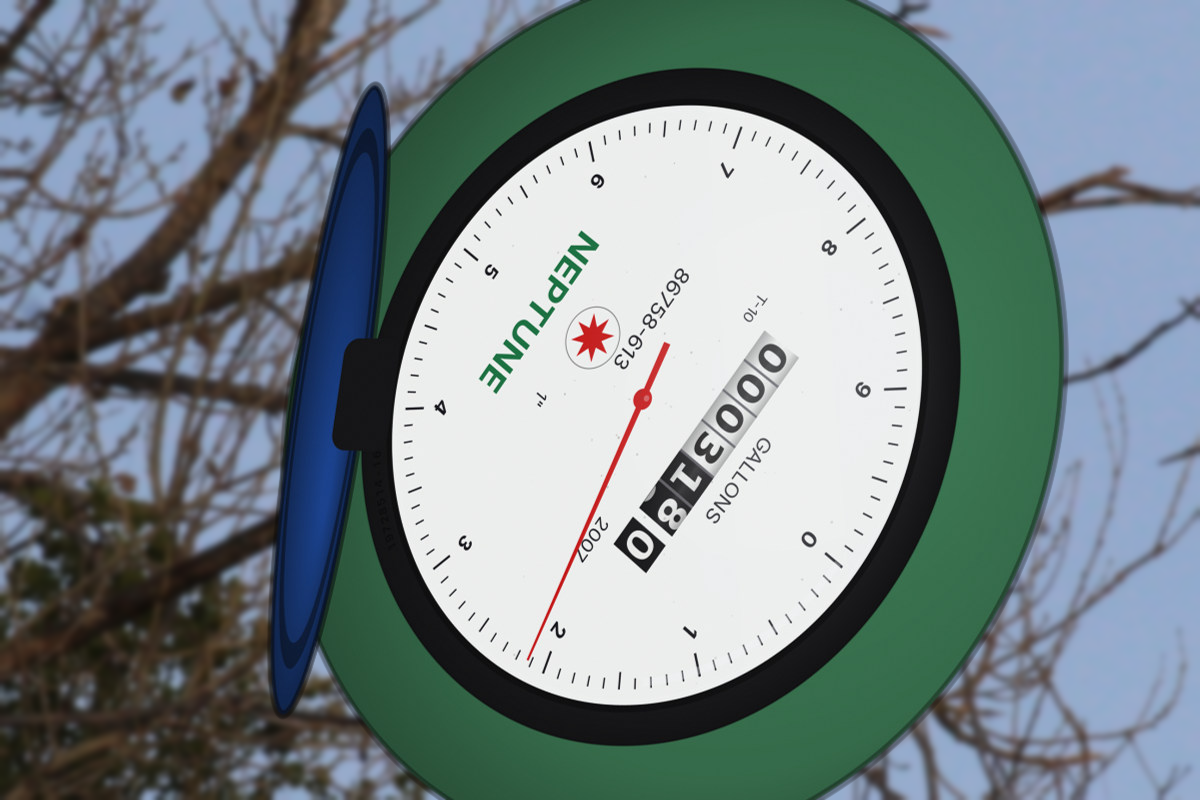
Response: 3182.1gal
